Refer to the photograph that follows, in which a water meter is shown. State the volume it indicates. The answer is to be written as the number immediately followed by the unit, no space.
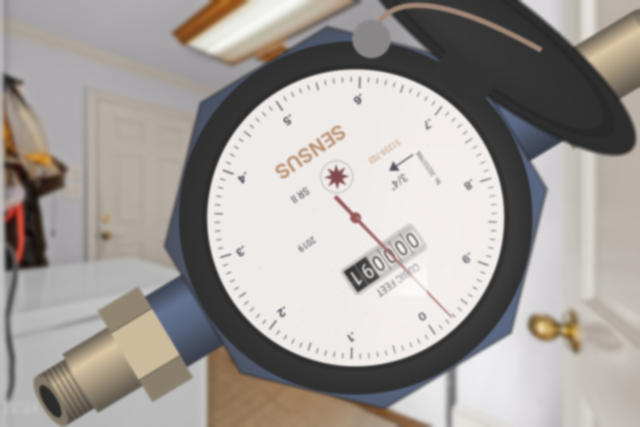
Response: 90.97ft³
